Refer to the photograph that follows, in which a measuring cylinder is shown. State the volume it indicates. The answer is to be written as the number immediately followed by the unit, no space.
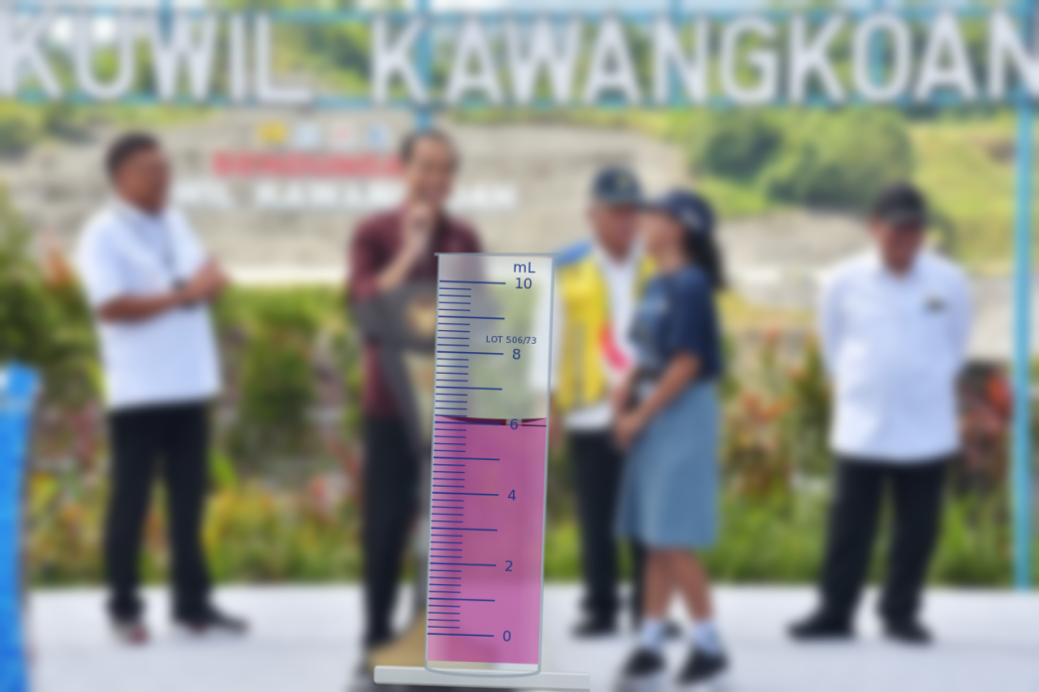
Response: 6mL
